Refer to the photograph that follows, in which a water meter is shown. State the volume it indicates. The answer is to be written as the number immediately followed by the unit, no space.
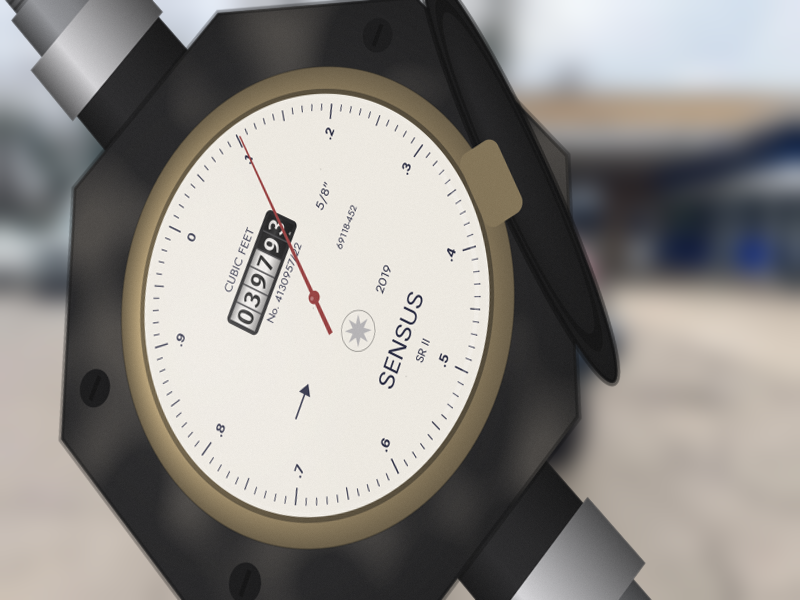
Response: 39793.10ft³
